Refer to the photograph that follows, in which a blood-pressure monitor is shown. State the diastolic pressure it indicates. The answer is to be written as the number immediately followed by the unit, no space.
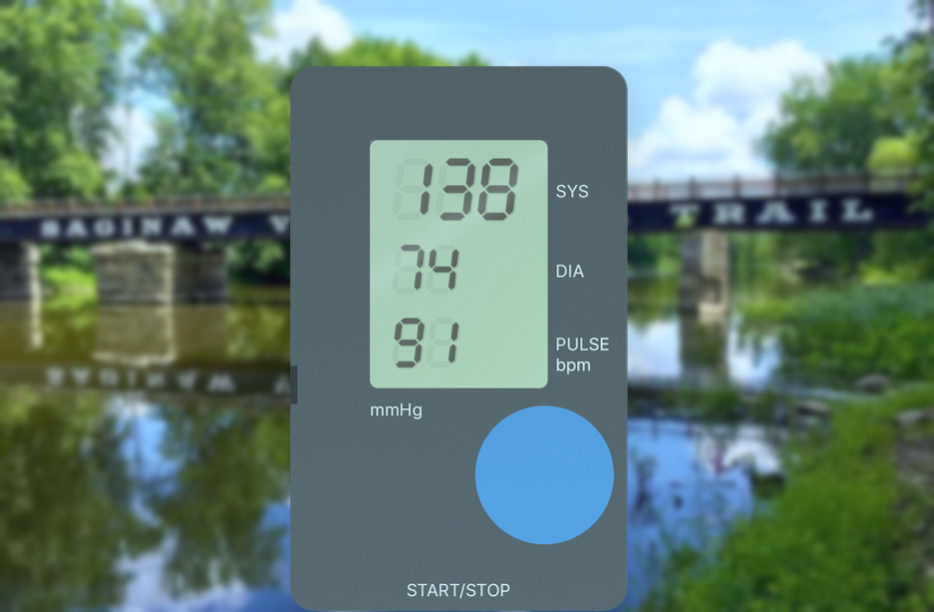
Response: 74mmHg
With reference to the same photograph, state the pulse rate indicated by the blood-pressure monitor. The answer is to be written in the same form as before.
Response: 91bpm
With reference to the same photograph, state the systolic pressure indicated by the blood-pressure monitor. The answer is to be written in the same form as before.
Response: 138mmHg
